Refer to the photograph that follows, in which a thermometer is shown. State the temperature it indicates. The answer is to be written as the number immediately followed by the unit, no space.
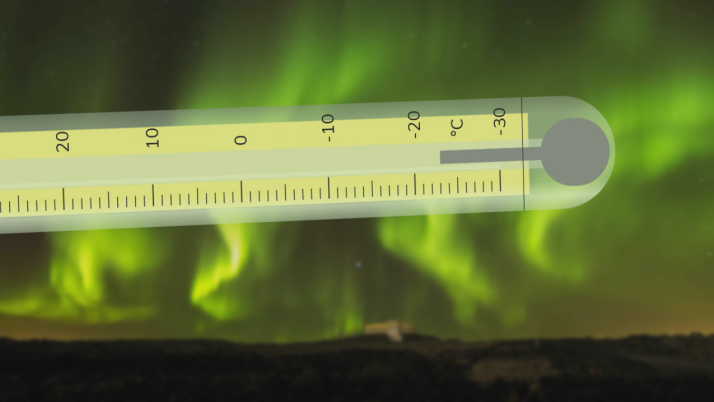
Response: -23°C
